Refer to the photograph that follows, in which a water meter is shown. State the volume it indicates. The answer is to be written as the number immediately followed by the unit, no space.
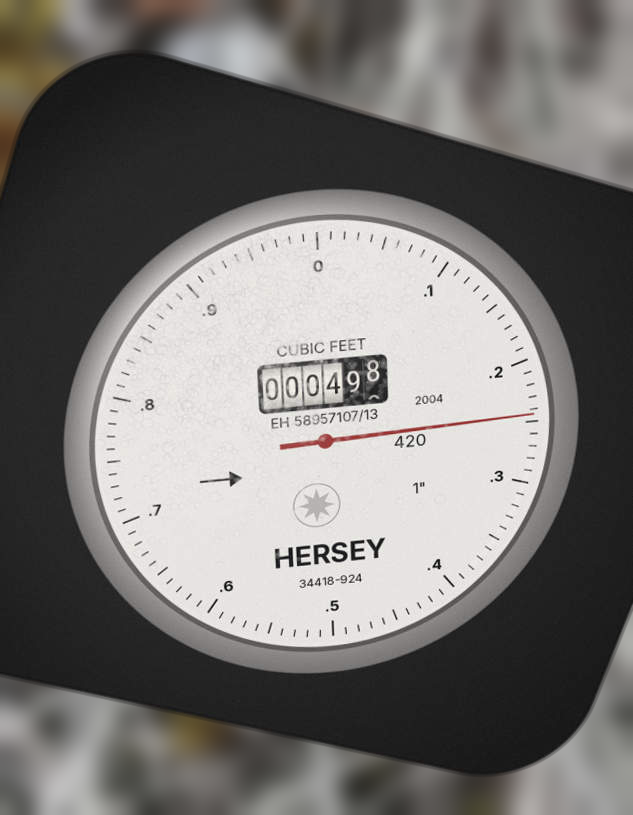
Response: 498.24ft³
